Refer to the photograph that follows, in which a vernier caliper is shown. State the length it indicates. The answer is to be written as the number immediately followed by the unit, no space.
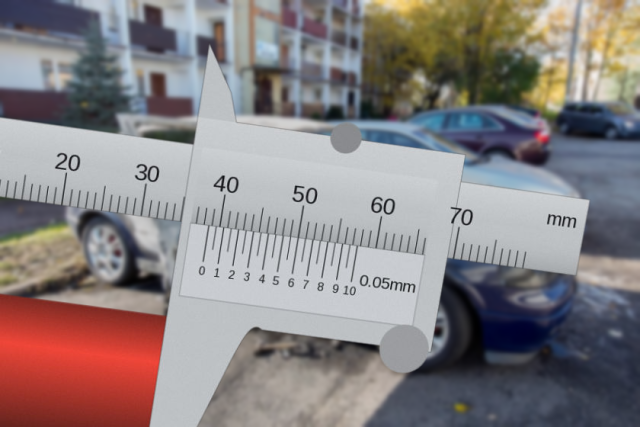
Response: 38.6mm
